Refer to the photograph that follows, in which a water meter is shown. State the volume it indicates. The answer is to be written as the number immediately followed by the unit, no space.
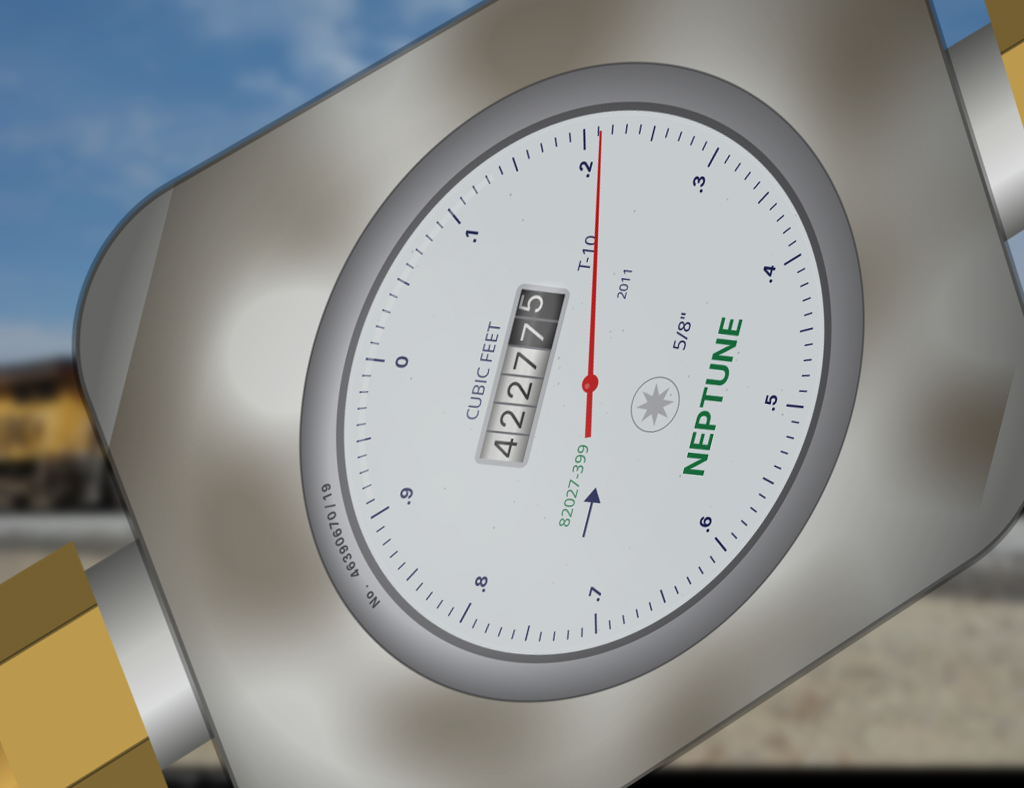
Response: 422775.21ft³
